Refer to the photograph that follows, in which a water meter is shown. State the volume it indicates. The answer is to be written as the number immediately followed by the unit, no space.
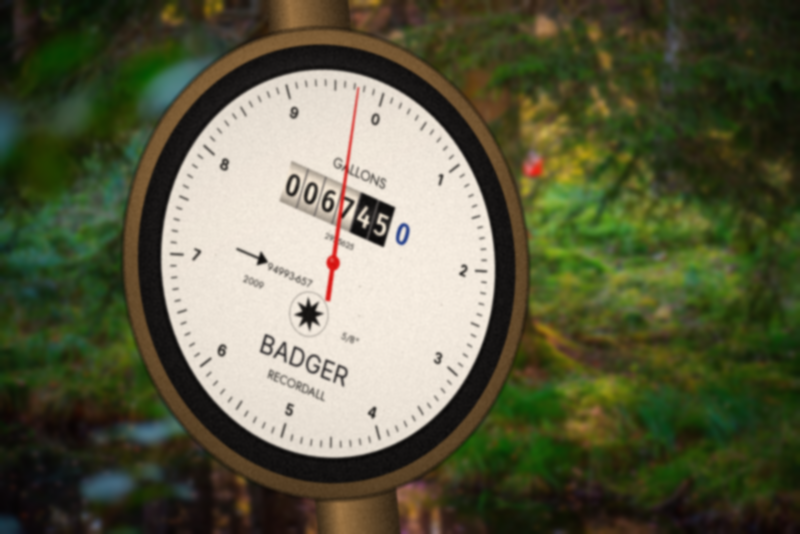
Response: 67449.7gal
